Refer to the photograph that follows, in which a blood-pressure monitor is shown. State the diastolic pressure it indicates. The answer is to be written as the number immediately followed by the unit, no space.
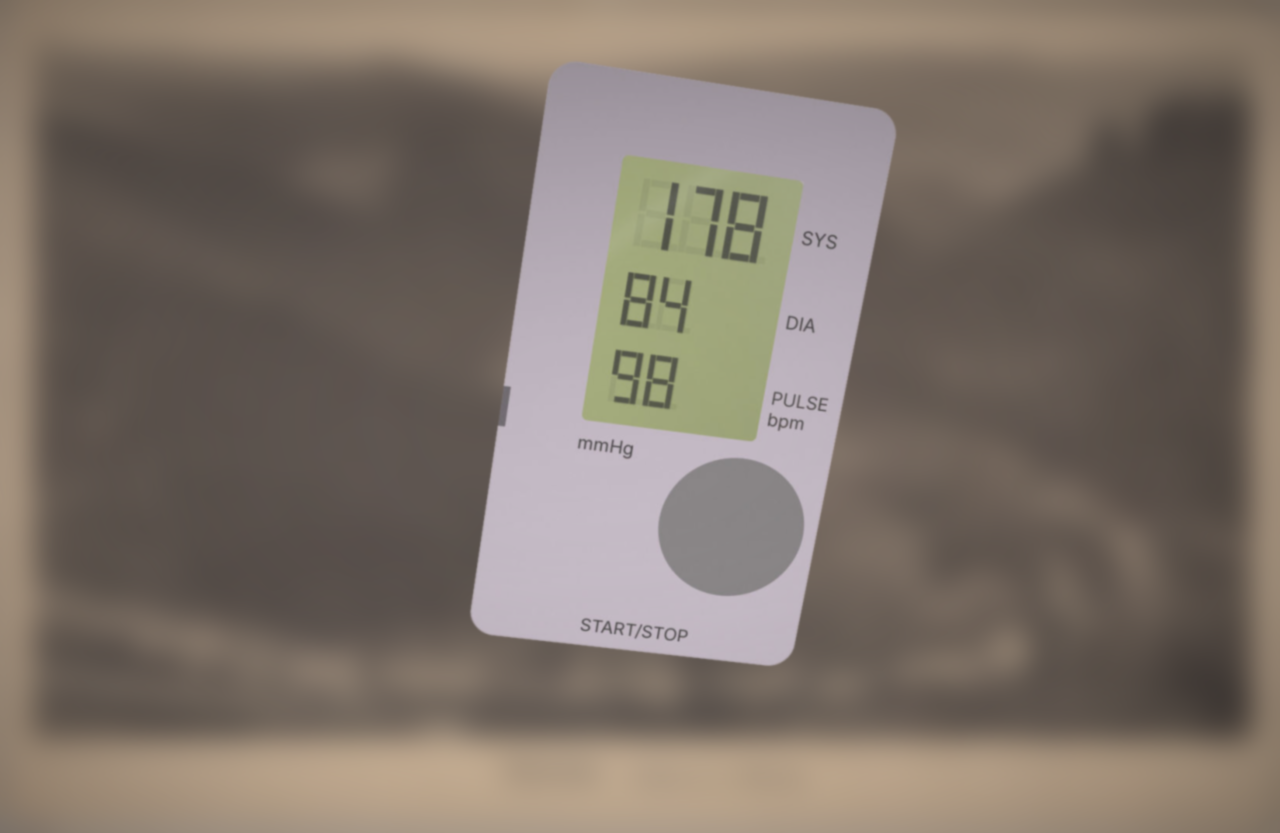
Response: 84mmHg
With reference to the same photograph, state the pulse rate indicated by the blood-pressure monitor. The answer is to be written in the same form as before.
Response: 98bpm
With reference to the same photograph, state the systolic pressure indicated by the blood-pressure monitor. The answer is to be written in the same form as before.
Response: 178mmHg
